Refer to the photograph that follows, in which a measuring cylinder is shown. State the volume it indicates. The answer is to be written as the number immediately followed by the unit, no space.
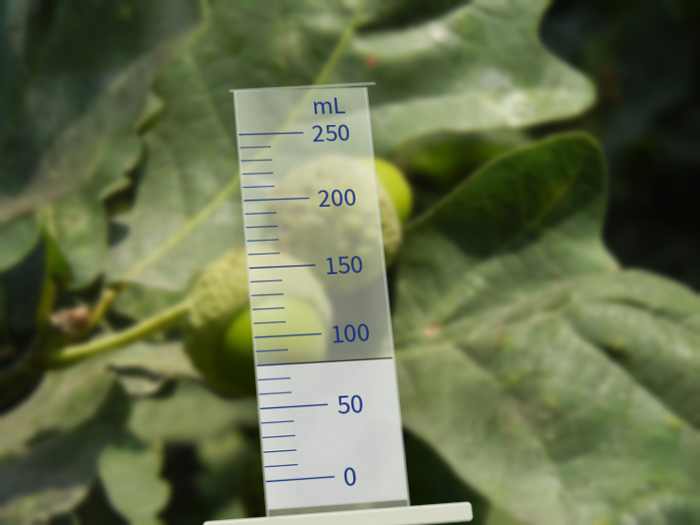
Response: 80mL
